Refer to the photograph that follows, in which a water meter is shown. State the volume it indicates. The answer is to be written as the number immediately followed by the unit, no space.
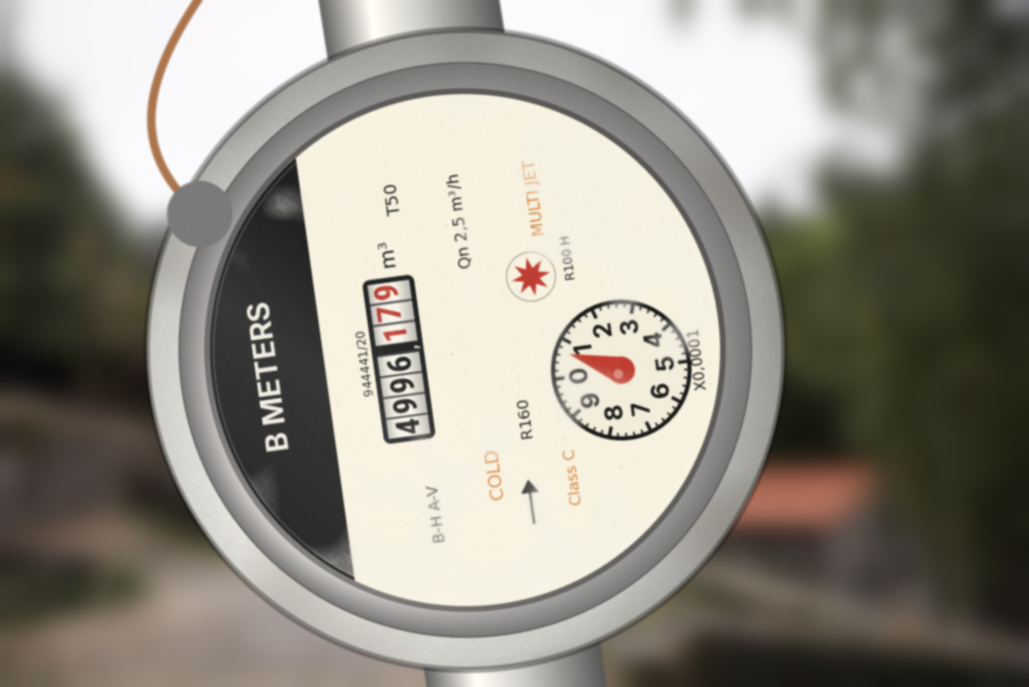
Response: 4996.1790m³
